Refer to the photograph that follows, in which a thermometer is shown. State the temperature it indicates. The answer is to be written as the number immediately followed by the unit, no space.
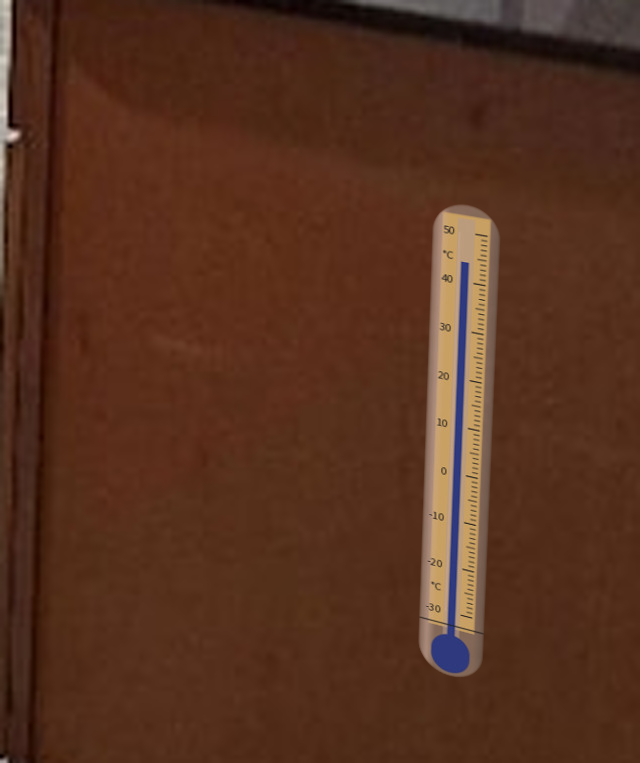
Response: 44°C
